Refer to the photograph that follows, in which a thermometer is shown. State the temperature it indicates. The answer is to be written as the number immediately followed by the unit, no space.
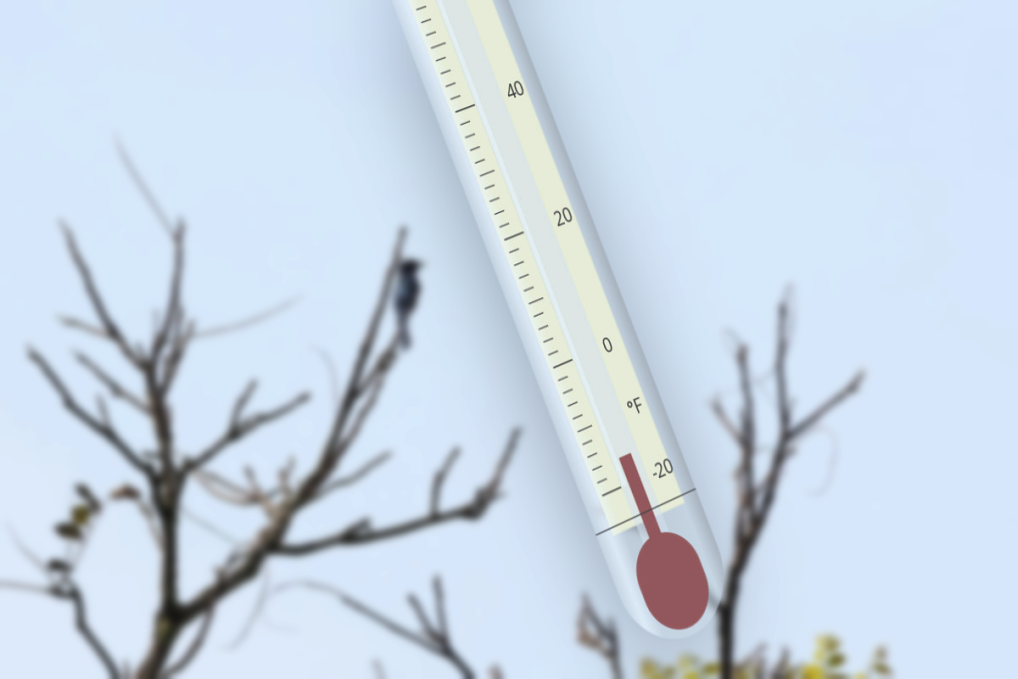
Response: -16°F
